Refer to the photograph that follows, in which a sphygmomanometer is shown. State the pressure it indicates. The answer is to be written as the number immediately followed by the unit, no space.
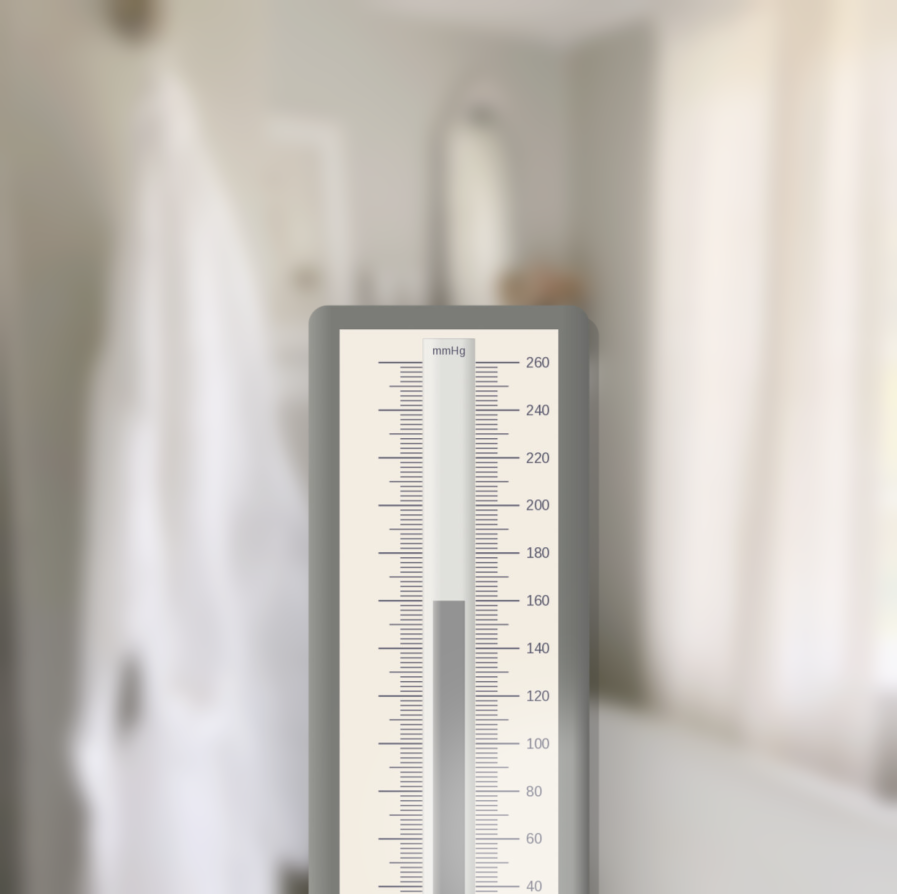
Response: 160mmHg
